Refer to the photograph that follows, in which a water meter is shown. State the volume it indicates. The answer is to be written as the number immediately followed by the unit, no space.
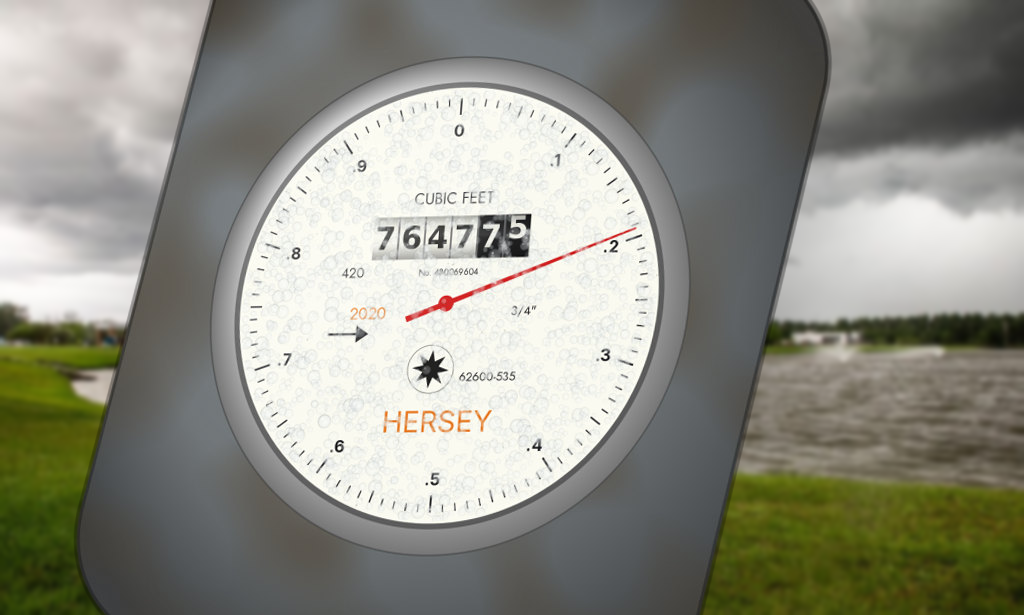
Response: 764775.19ft³
